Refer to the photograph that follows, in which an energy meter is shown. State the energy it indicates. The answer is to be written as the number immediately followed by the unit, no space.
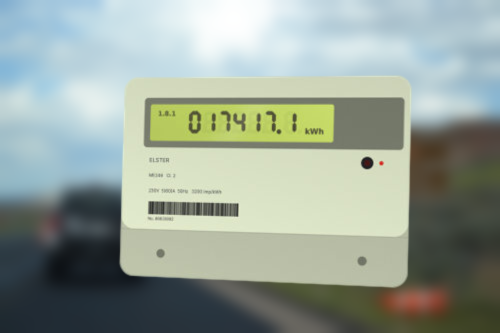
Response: 17417.1kWh
